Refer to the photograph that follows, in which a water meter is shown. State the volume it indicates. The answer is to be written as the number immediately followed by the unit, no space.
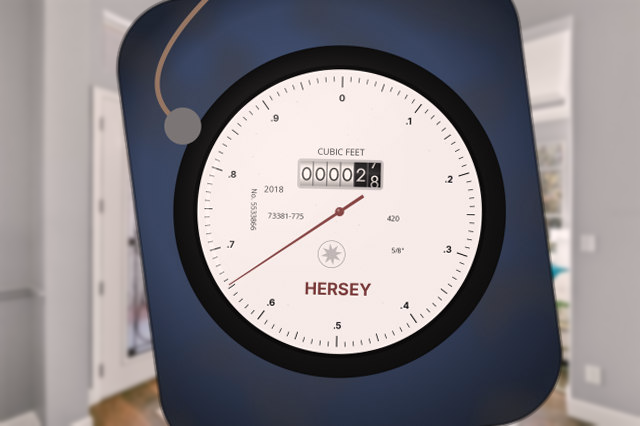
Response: 27.65ft³
